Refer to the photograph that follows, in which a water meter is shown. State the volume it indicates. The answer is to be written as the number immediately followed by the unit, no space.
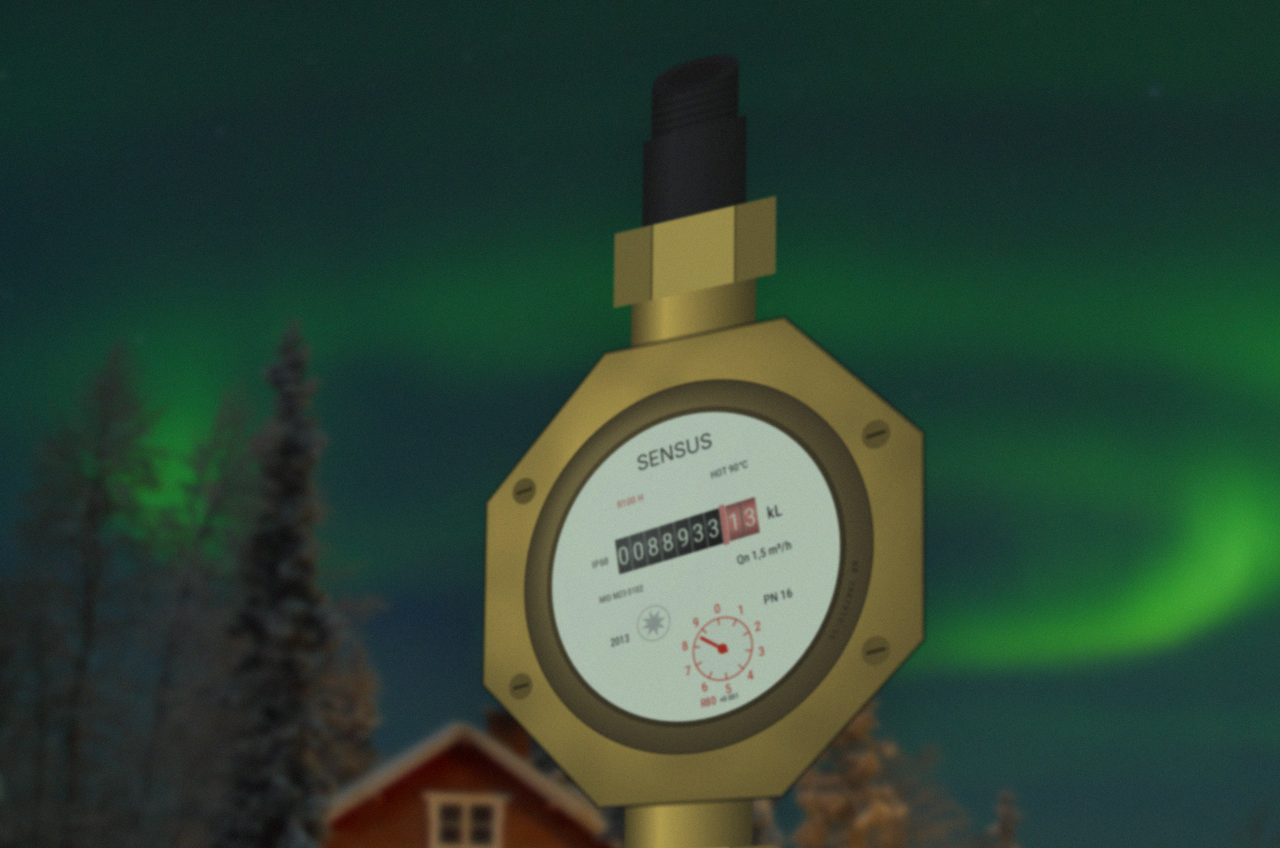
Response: 88933.138kL
